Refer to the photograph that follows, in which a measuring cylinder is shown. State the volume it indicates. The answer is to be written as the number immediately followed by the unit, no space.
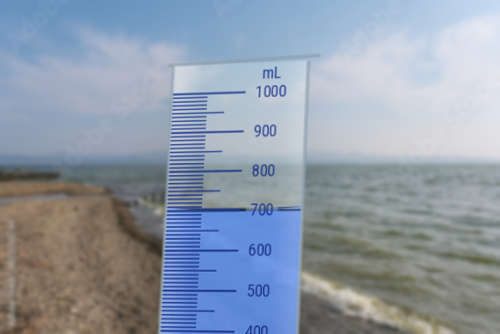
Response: 700mL
